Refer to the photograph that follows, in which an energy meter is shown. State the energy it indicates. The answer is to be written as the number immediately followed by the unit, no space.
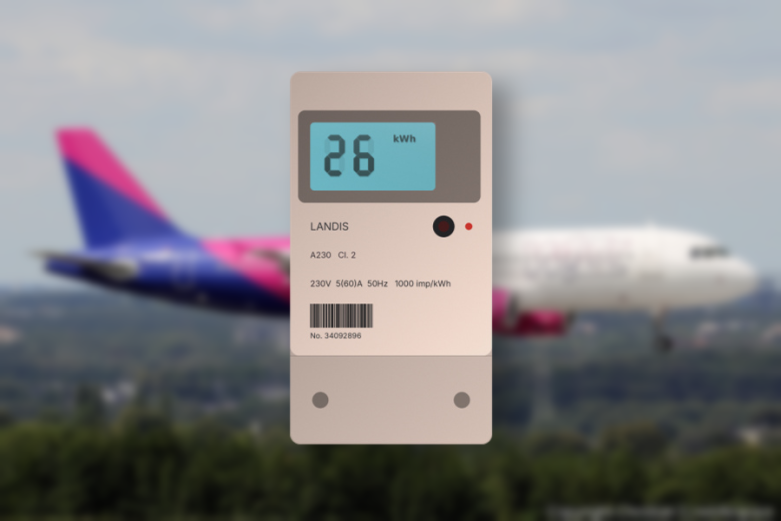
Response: 26kWh
